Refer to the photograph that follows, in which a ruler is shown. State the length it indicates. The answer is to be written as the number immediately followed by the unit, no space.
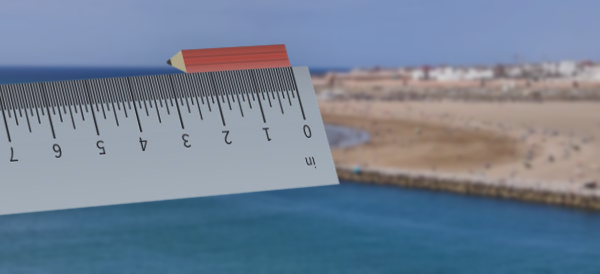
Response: 3in
